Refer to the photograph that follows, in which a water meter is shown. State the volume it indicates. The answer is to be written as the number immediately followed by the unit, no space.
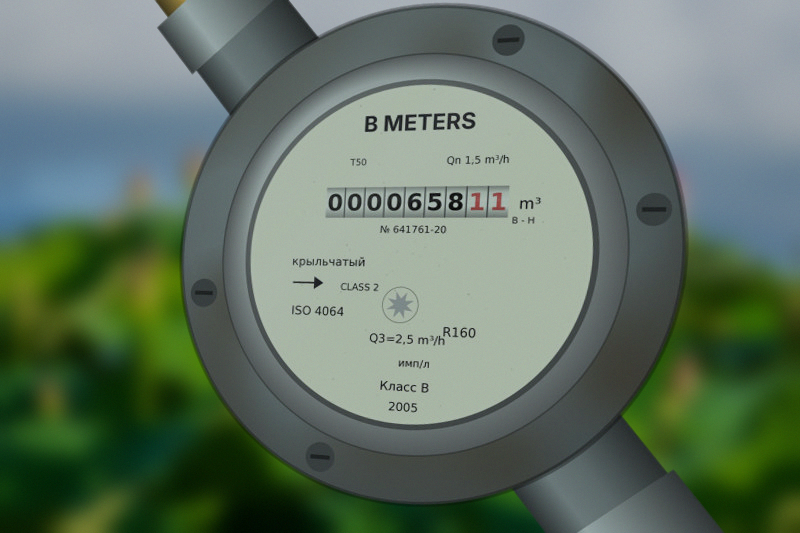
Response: 658.11m³
